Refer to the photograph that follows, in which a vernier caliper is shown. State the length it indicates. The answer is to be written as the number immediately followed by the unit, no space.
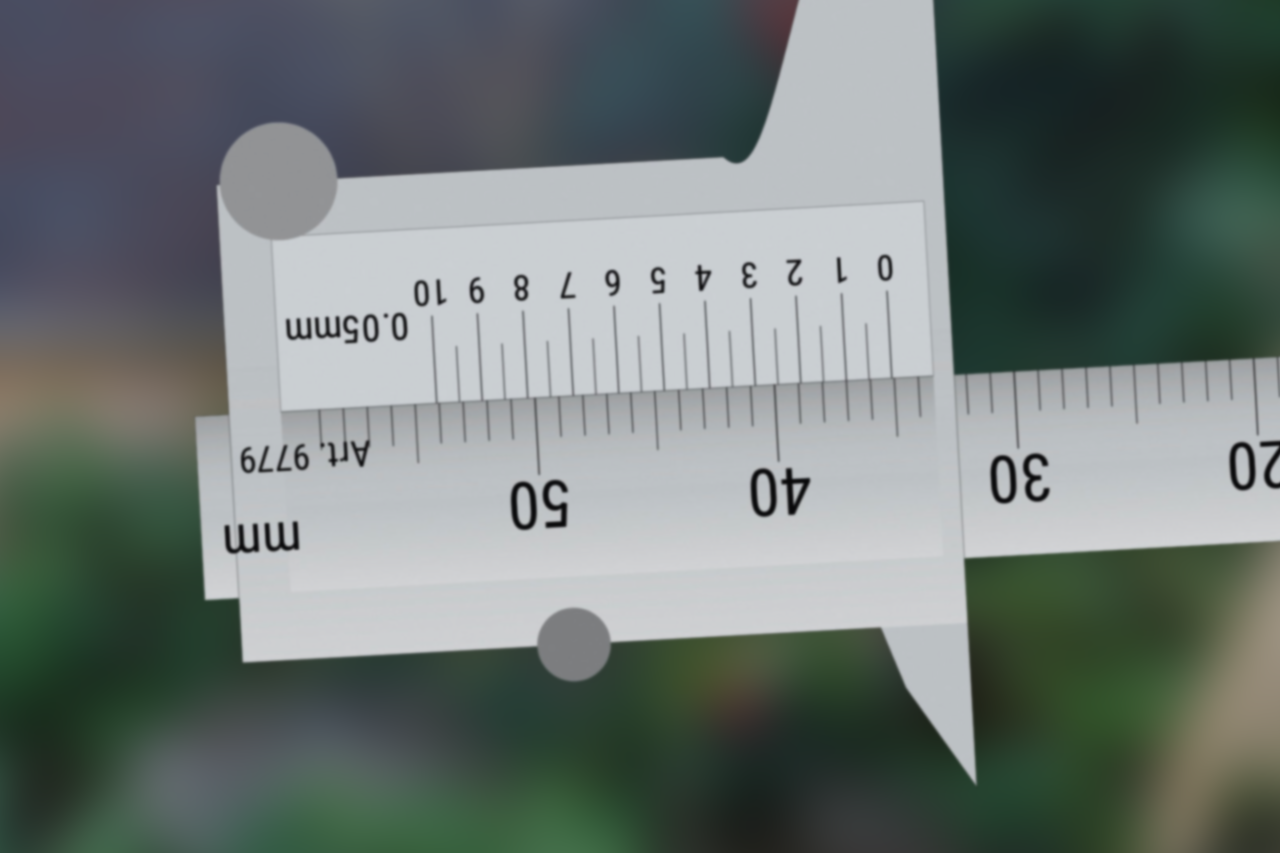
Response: 35.1mm
